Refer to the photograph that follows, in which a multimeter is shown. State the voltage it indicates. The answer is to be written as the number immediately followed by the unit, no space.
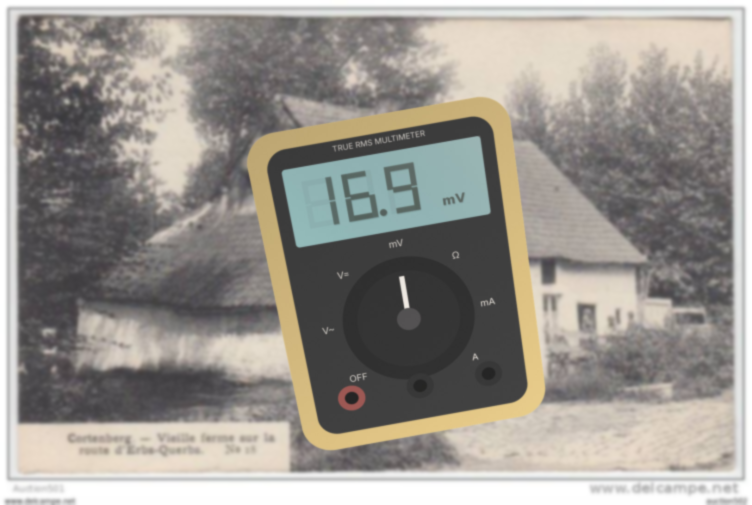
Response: 16.9mV
